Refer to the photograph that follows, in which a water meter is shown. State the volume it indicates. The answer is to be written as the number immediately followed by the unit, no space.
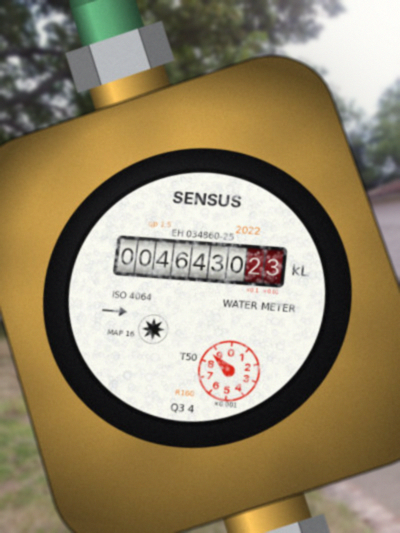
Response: 46430.238kL
